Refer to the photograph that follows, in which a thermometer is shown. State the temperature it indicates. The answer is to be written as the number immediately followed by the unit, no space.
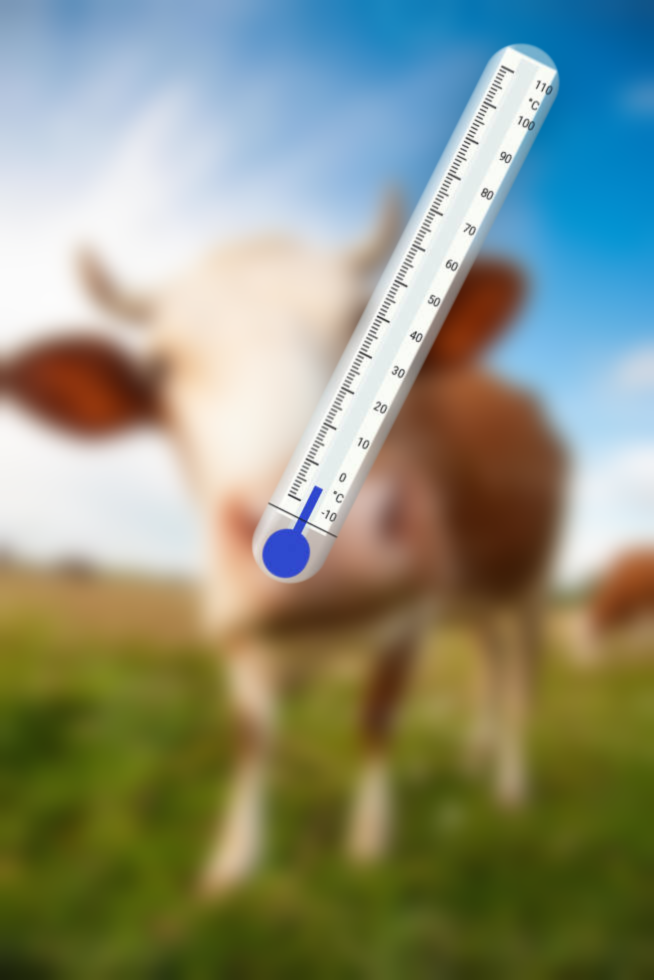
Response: -5°C
